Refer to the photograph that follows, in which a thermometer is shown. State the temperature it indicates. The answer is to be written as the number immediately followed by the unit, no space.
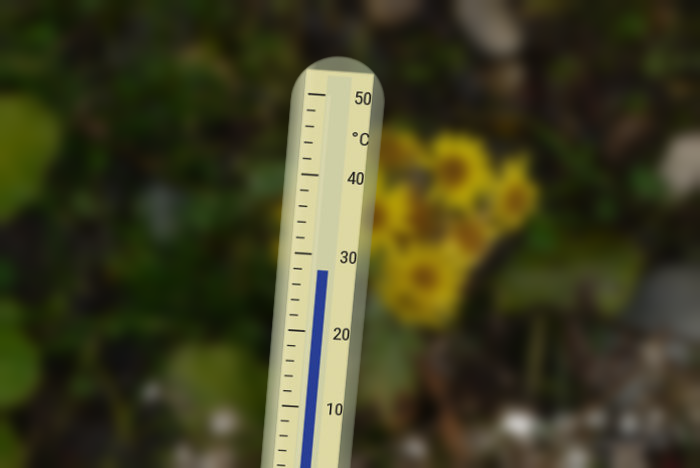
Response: 28°C
